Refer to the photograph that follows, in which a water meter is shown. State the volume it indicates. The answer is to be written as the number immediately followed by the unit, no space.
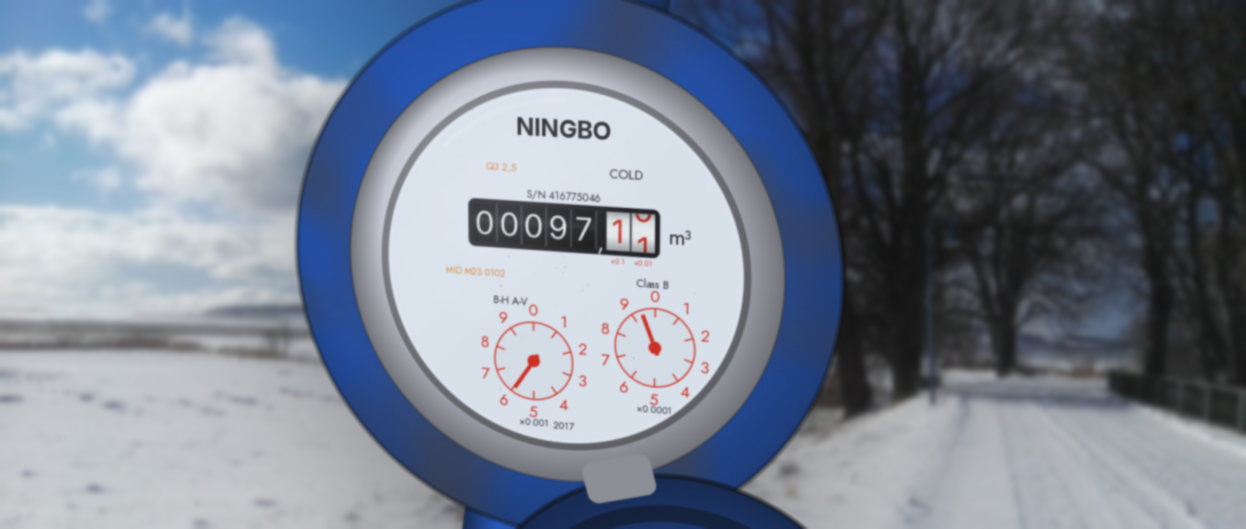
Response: 97.1059m³
